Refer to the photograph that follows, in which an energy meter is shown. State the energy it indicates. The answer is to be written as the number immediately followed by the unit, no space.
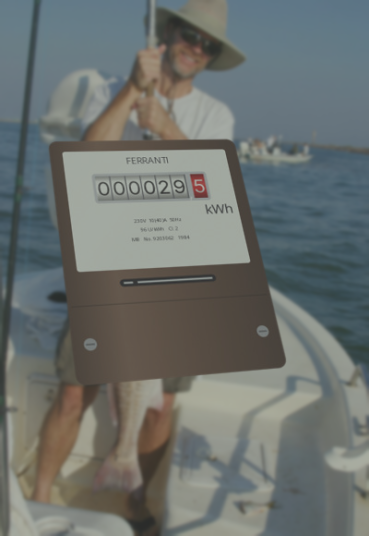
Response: 29.5kWh
